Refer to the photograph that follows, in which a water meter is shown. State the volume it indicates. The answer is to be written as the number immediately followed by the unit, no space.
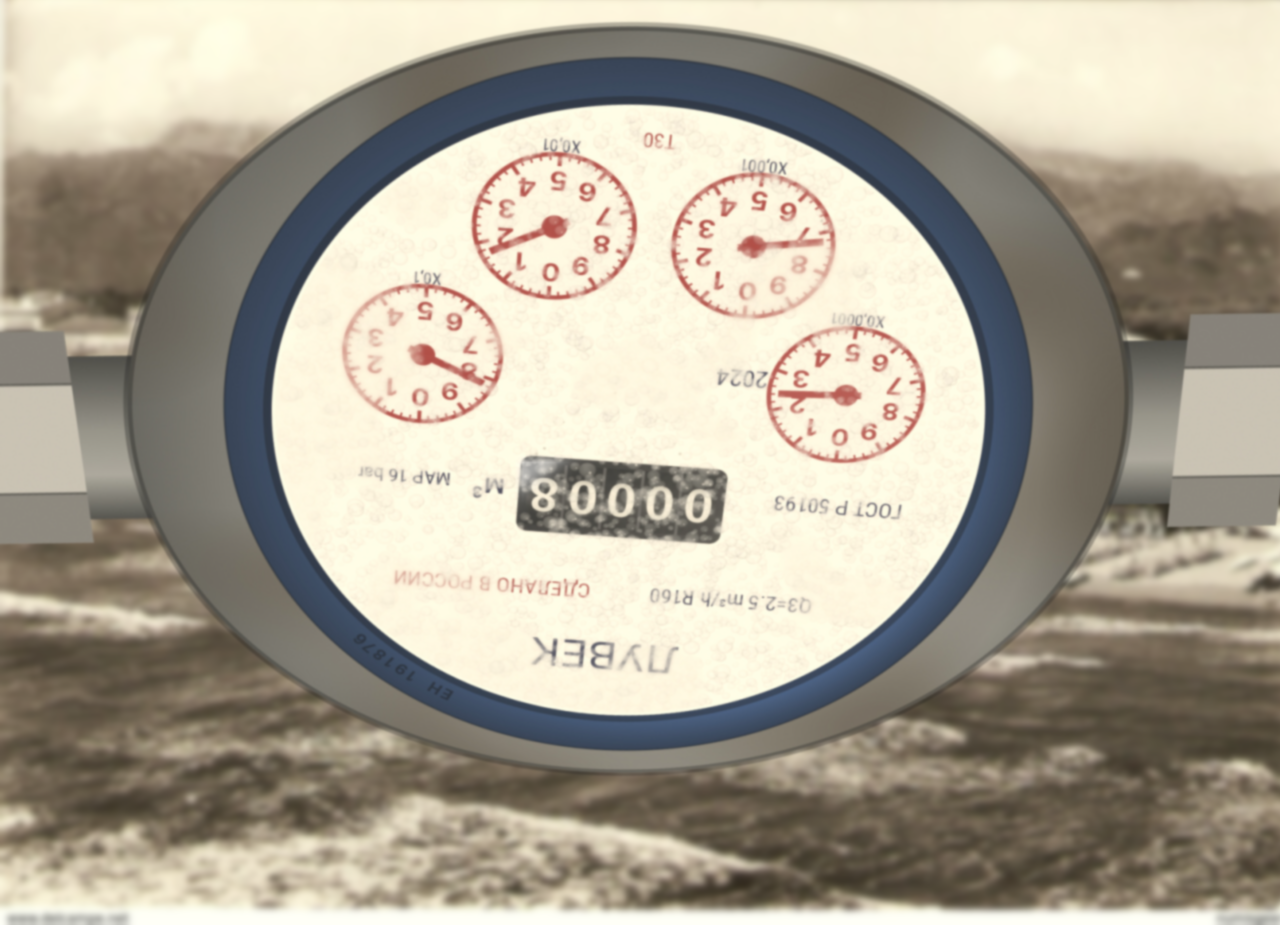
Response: 8.8172m³
